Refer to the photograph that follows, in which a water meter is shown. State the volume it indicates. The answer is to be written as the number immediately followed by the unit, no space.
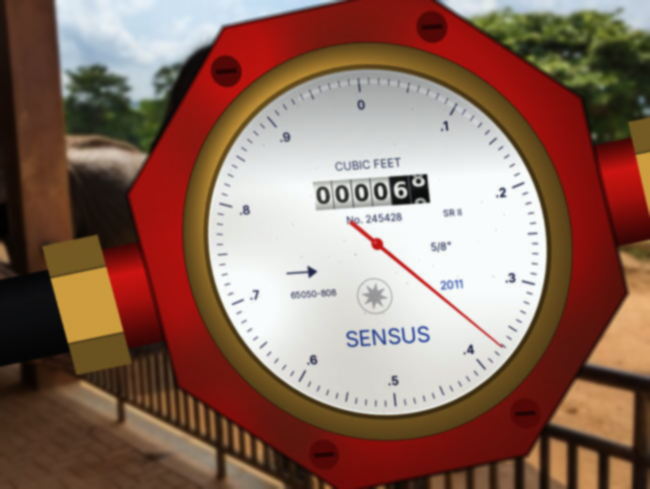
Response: 68.37ft³
